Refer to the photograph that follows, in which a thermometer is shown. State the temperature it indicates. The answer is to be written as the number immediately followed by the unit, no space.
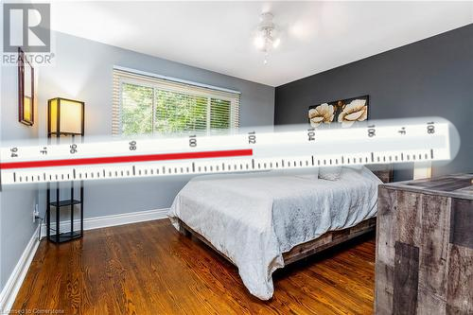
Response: 102°F
